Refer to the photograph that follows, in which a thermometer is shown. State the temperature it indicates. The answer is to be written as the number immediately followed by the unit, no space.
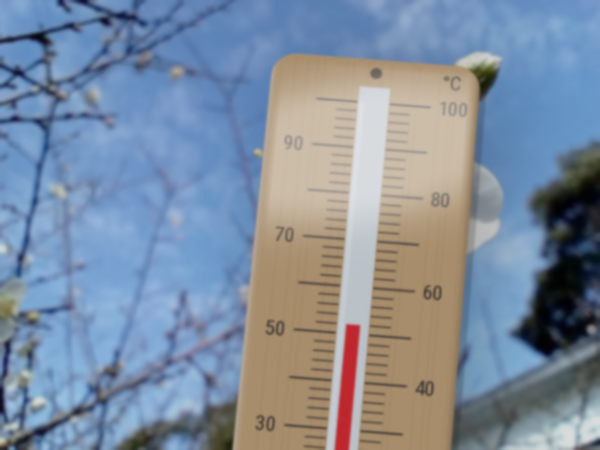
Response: 52°C
